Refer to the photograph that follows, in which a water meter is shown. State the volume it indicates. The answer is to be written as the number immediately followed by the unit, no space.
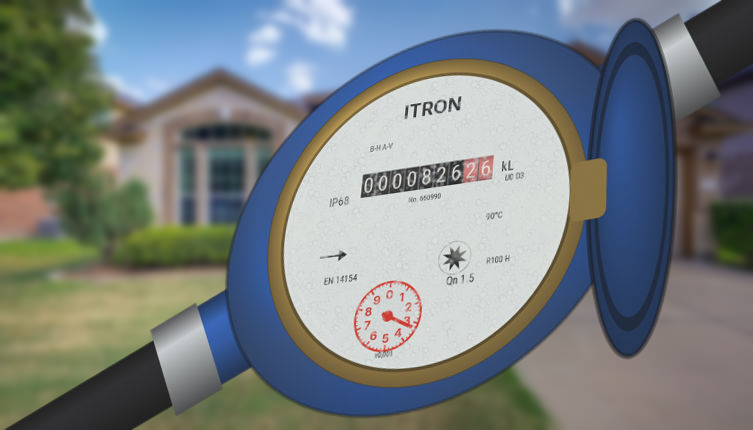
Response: 826.263kL
